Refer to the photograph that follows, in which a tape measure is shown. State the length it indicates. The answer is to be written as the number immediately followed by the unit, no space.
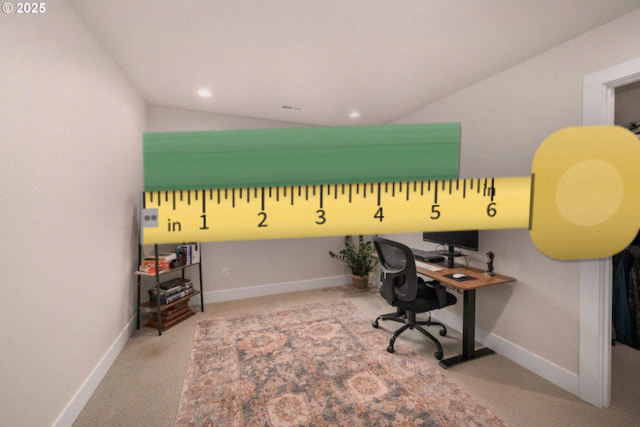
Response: 5.375in
